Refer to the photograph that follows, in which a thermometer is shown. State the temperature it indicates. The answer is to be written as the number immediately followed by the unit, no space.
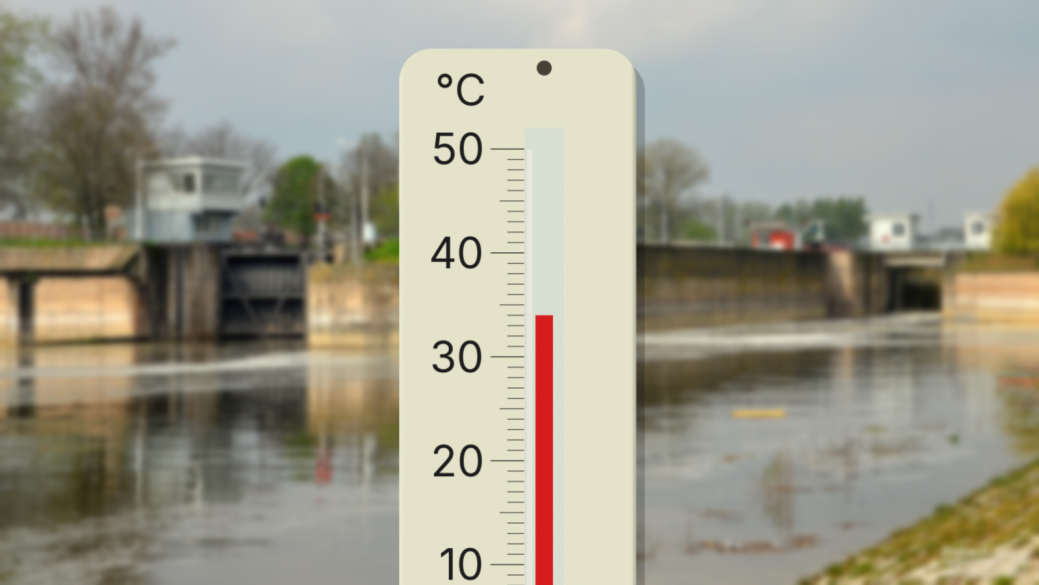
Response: 34°C
